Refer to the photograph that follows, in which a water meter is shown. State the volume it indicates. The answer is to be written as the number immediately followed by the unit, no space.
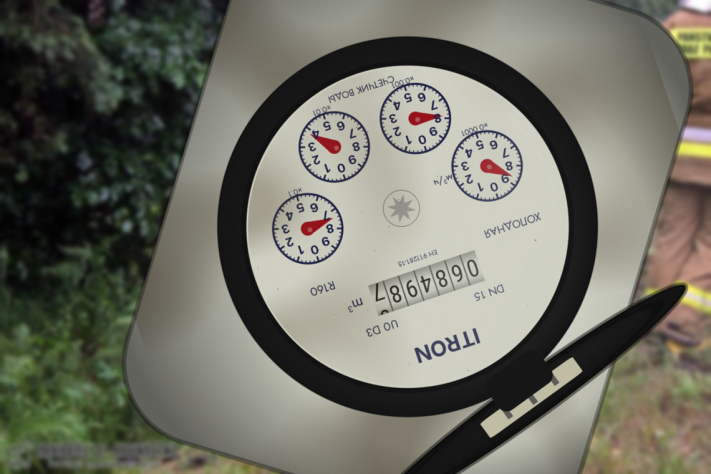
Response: 684986.7378m³
